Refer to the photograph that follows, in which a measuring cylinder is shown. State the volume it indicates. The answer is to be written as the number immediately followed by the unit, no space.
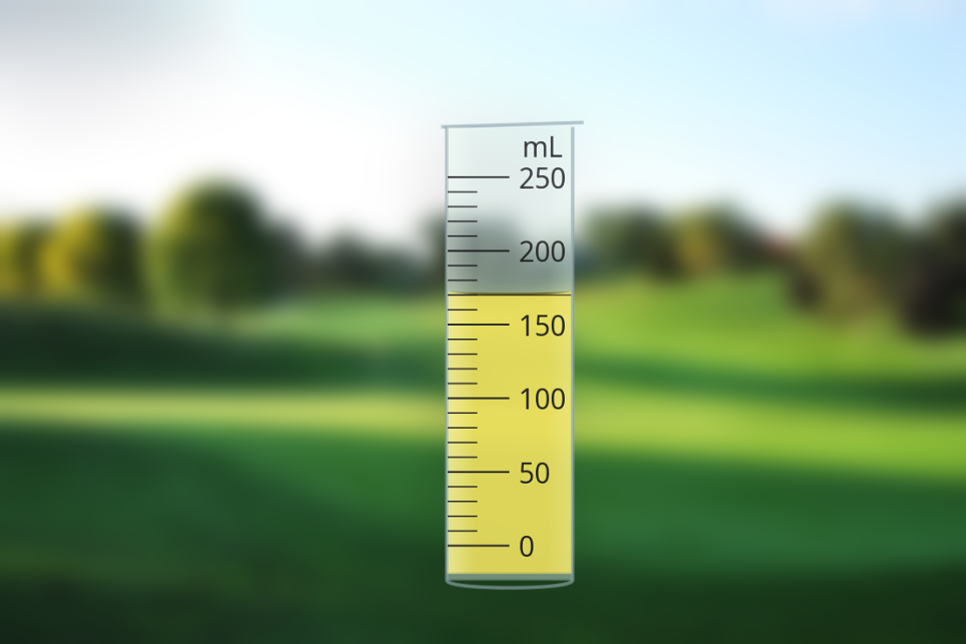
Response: 170mL
